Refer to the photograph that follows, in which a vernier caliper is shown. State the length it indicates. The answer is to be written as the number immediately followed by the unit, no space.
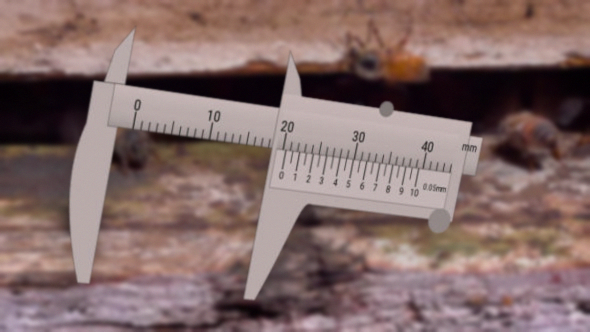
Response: 20.4mm
